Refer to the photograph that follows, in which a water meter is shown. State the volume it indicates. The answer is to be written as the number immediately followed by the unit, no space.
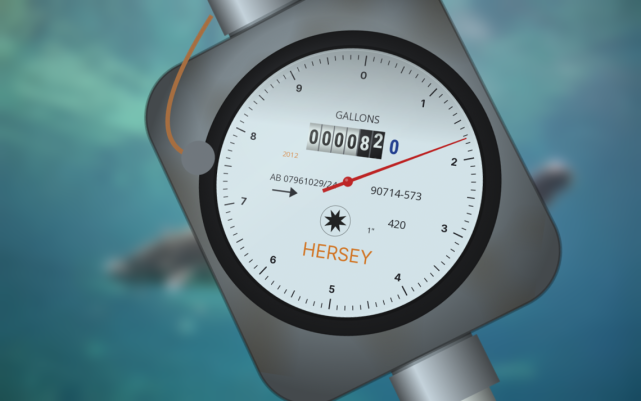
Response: 821.7gal
